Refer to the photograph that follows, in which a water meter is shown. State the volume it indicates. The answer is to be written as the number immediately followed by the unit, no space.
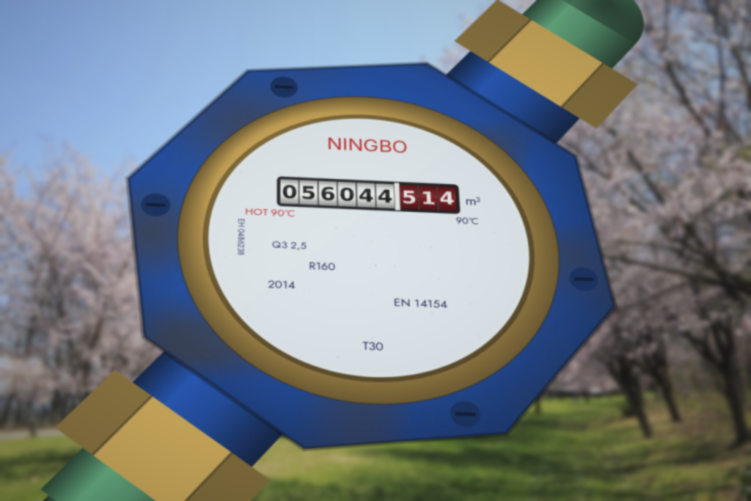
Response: 56044.514m³
